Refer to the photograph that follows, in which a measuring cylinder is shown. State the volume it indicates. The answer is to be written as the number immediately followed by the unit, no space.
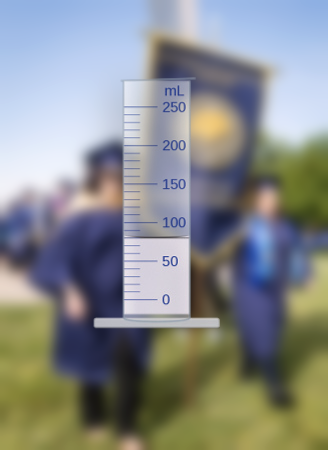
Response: 80mL
